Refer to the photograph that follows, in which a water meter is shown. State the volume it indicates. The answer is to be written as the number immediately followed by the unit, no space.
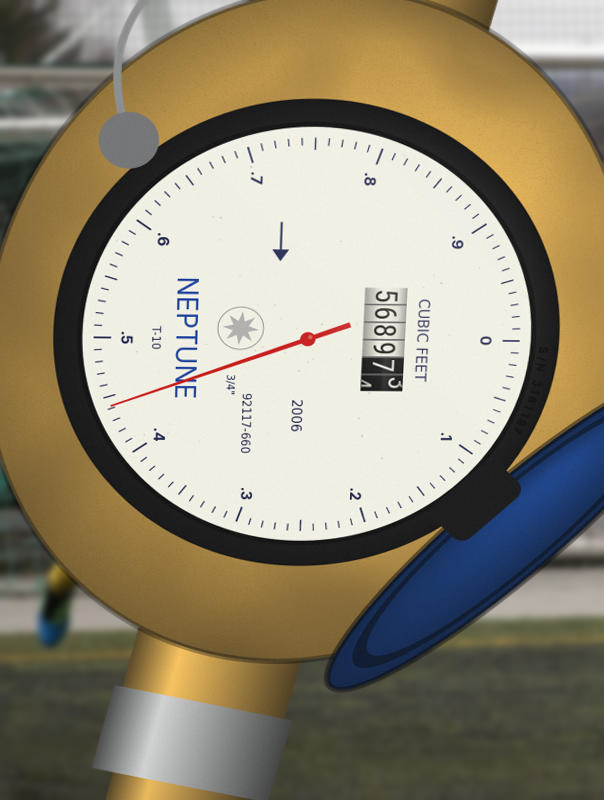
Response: 568973.44ft³
